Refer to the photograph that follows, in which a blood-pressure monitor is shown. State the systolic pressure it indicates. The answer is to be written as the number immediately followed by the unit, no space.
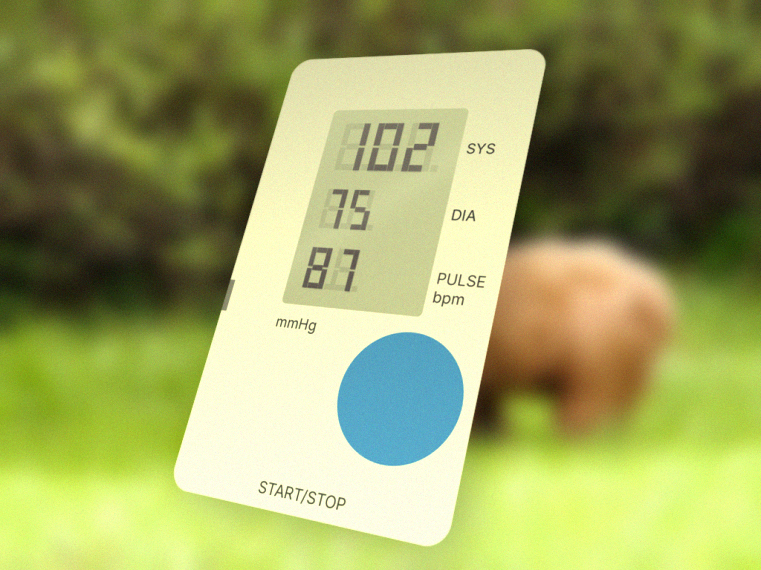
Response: 102mmHg
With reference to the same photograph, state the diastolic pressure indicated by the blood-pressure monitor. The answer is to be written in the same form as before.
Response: 75mmHg
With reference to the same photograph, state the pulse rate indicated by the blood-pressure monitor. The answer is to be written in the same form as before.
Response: 87bpm
